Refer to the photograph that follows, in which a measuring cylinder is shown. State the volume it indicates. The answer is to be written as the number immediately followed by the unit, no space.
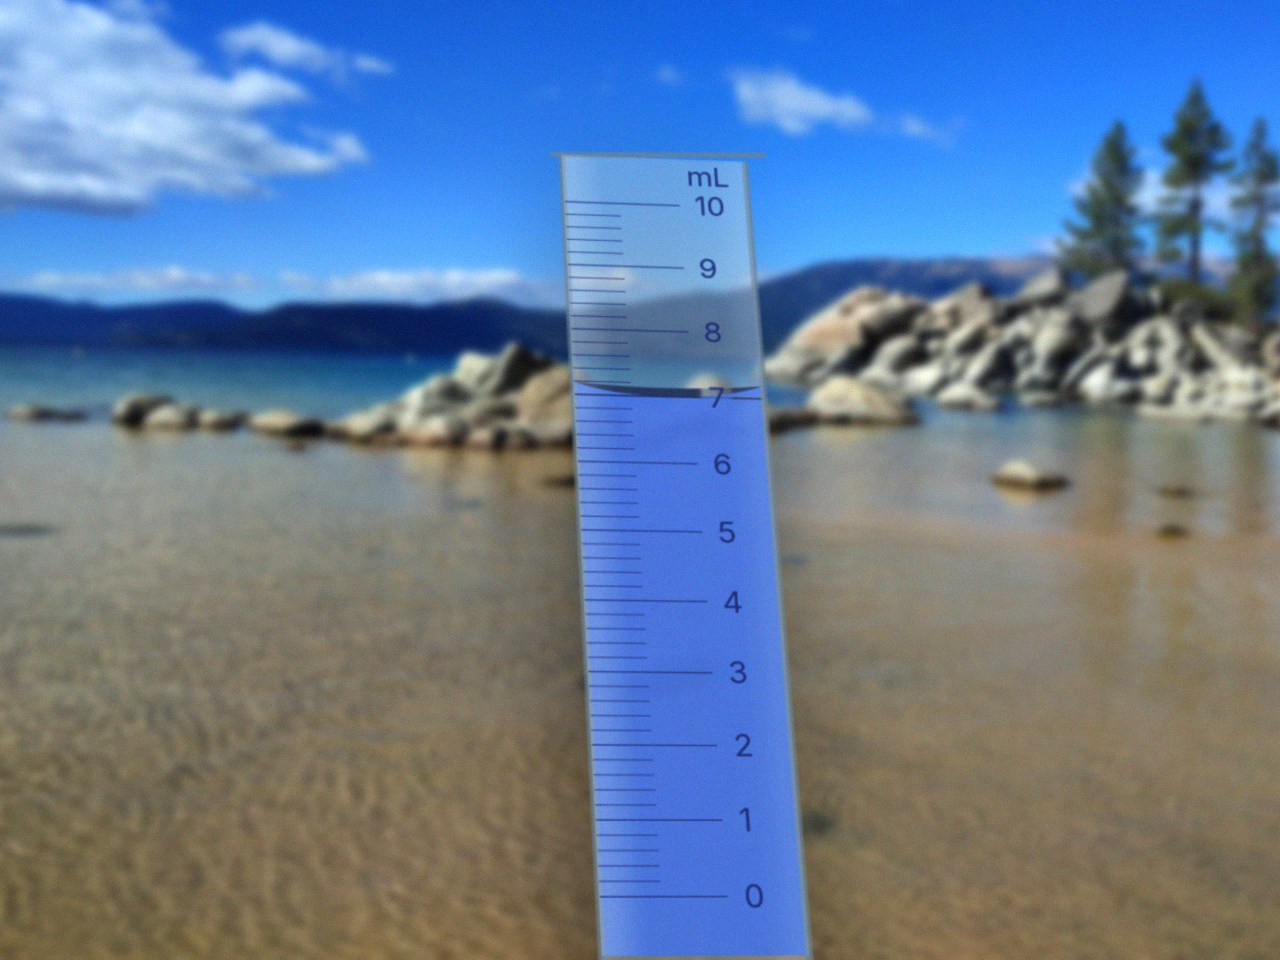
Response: 7mL
